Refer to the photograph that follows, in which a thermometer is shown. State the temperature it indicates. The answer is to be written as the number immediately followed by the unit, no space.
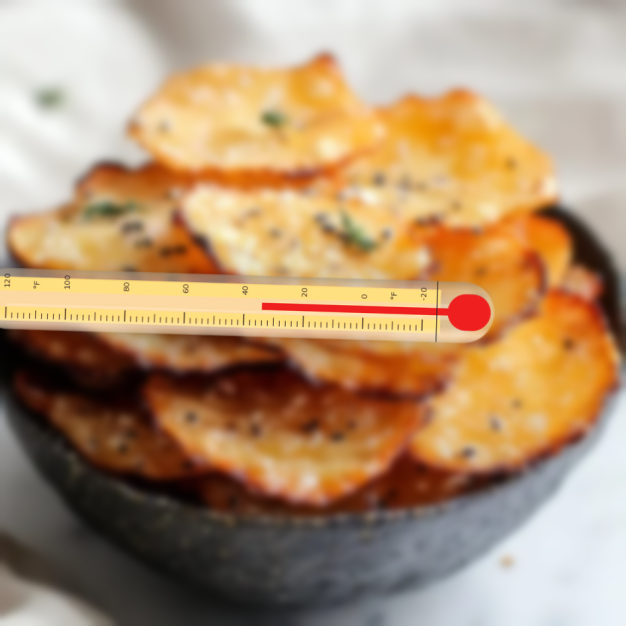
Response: 34°F
